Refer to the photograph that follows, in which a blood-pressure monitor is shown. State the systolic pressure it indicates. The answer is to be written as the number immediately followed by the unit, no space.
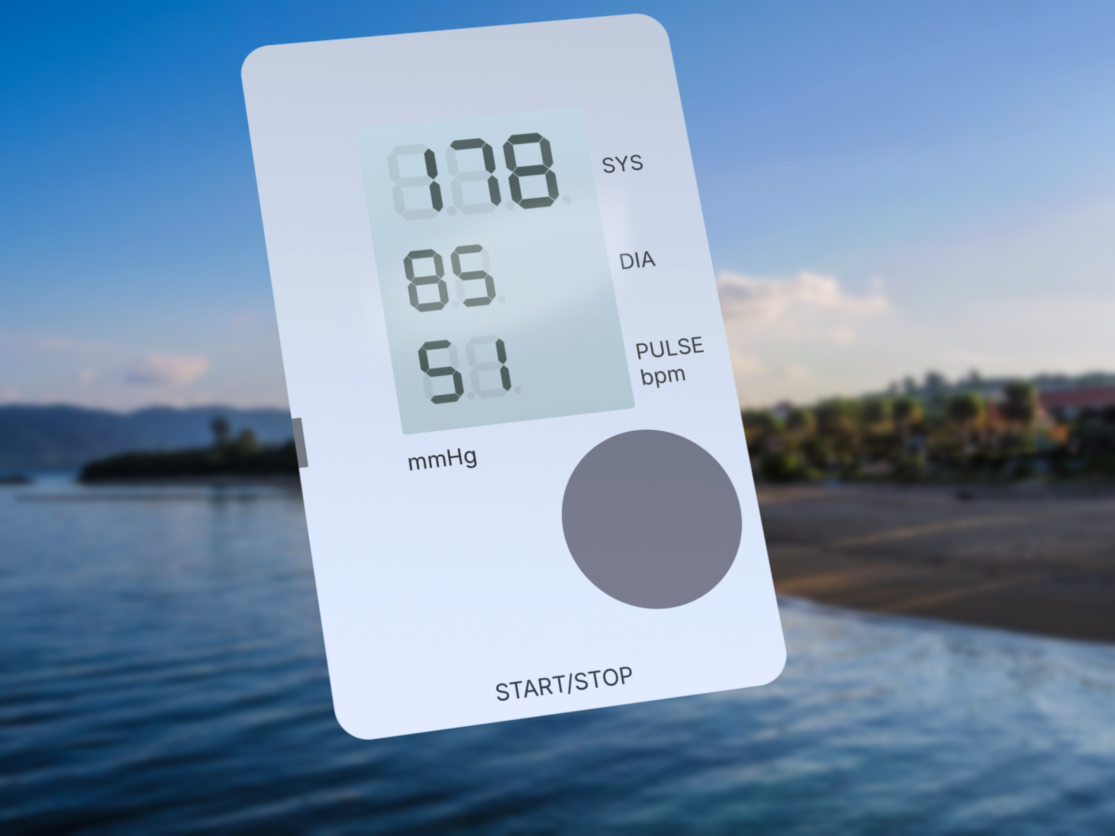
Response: 178mmHg
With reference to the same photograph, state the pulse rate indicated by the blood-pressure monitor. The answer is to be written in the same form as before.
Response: 51bpm
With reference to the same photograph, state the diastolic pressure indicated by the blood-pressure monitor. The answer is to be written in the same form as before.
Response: 85mmHg
